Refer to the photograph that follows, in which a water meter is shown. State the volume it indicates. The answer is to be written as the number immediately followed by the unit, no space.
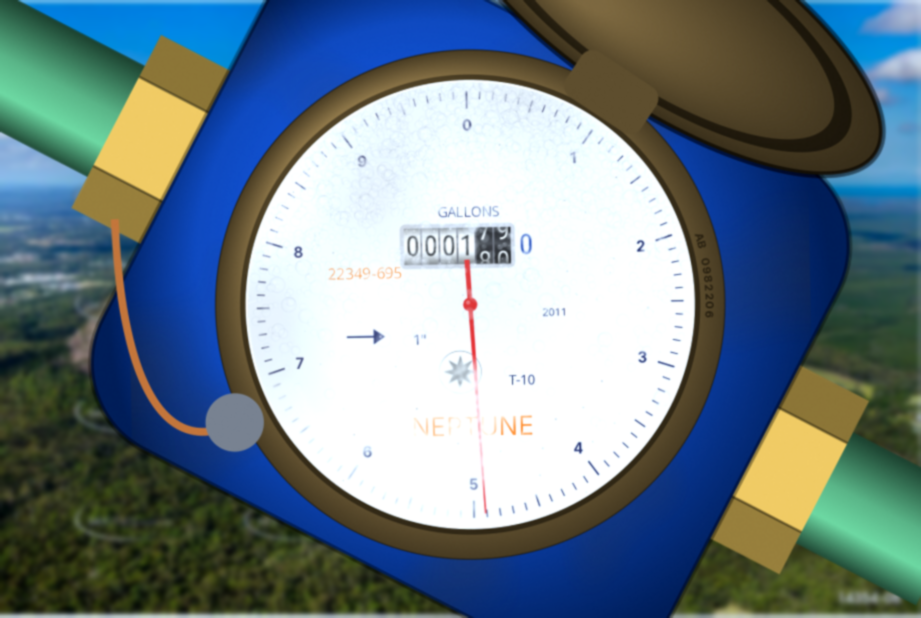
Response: 1794.9gal
